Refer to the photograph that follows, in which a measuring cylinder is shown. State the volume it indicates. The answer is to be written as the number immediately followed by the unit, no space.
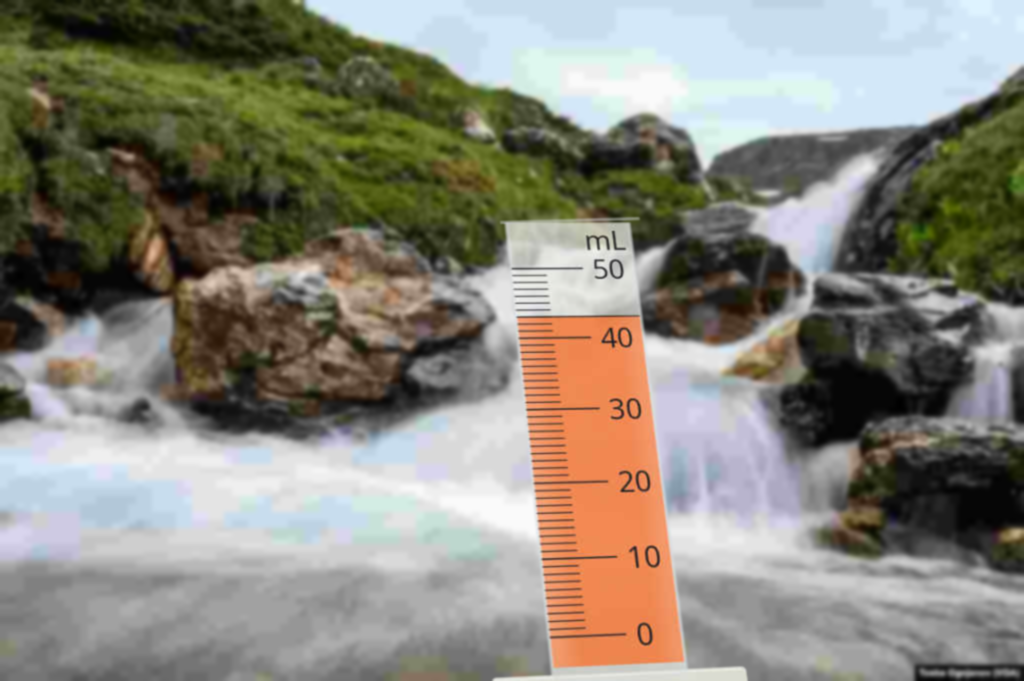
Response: 43mL
